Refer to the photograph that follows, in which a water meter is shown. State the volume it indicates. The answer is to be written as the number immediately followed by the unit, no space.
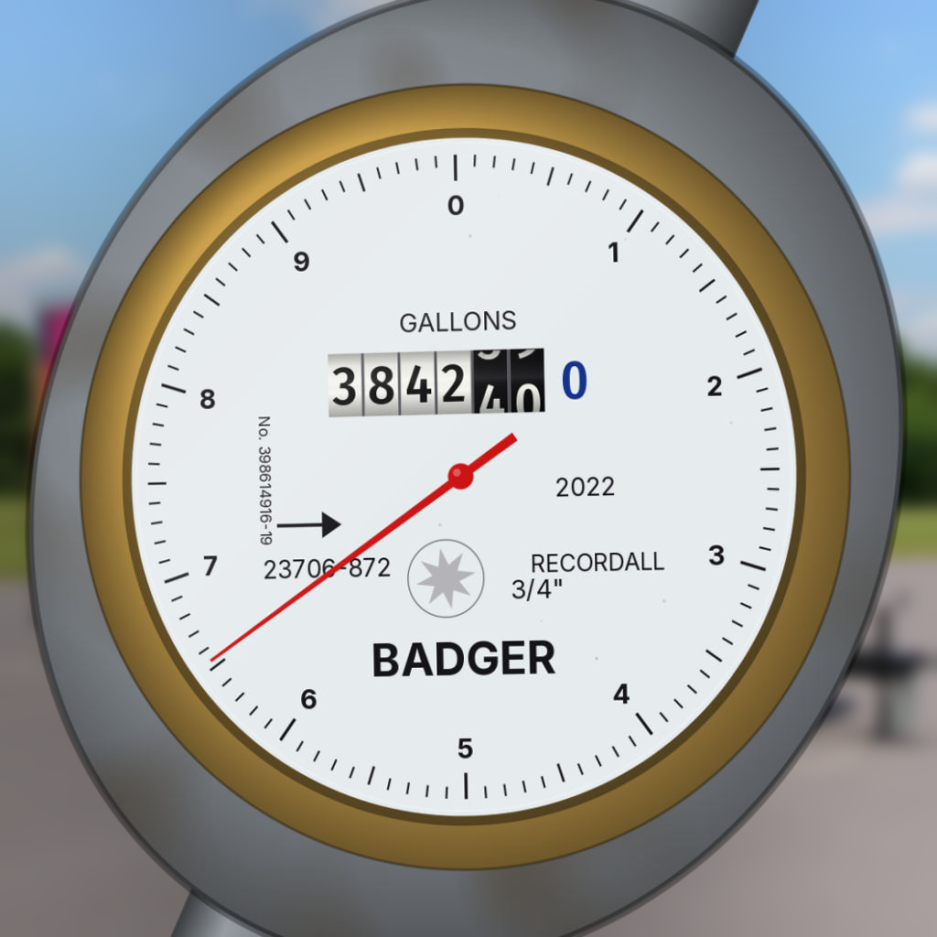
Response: 3842396.5gal
